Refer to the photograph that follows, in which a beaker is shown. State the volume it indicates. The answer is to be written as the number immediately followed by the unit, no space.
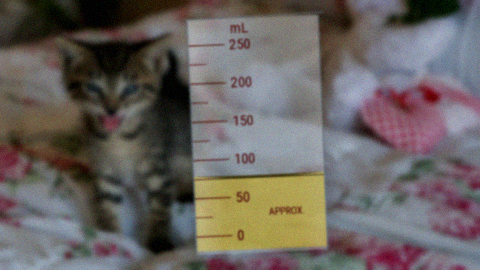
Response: 75mL
